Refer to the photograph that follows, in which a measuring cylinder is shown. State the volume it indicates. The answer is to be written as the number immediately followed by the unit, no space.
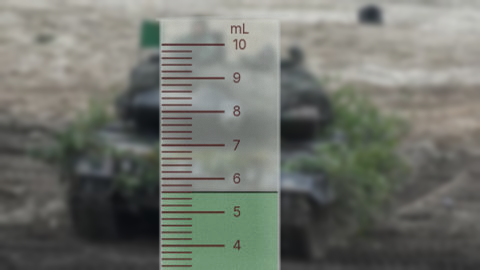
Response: 5.6mL
